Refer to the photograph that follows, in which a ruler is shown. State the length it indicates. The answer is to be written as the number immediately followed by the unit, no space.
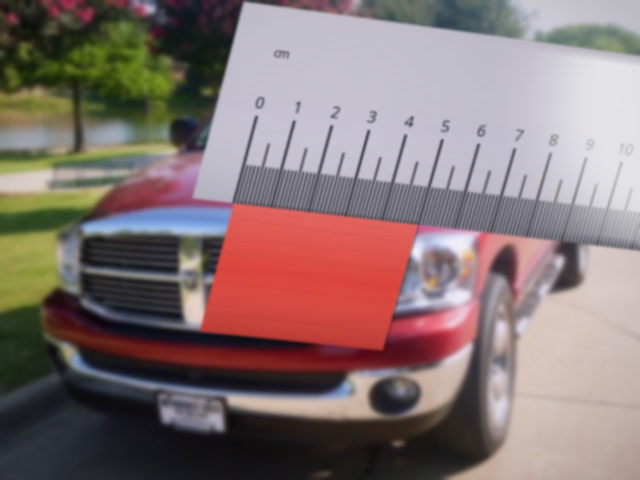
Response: 5cm
